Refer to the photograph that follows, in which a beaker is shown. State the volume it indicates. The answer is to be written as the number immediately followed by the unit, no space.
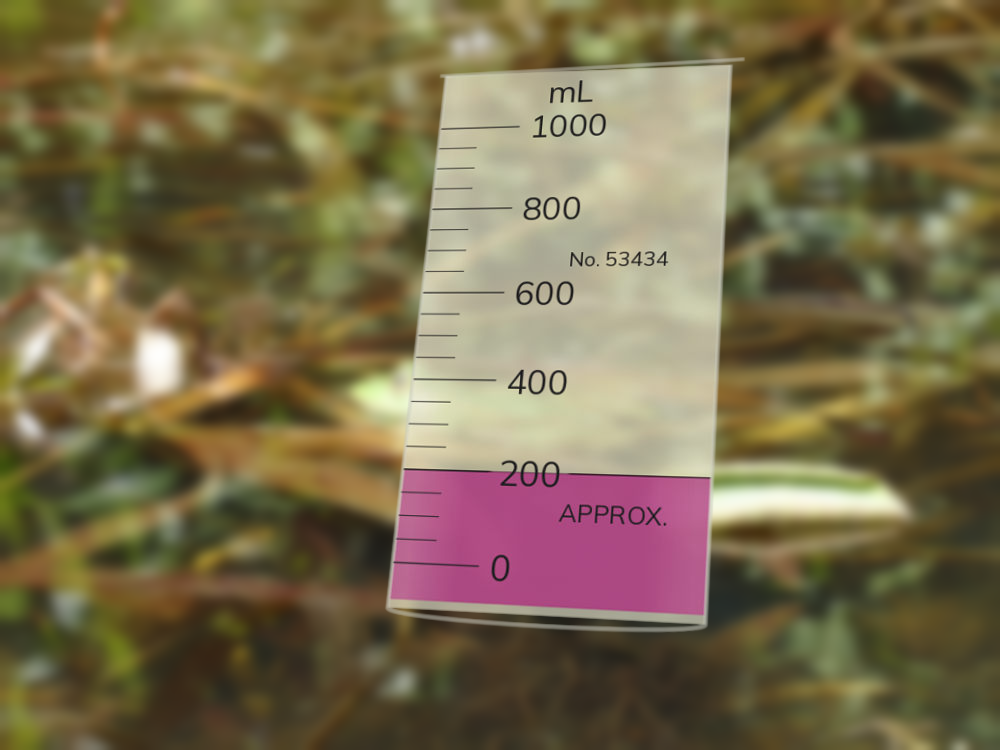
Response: 200mL
